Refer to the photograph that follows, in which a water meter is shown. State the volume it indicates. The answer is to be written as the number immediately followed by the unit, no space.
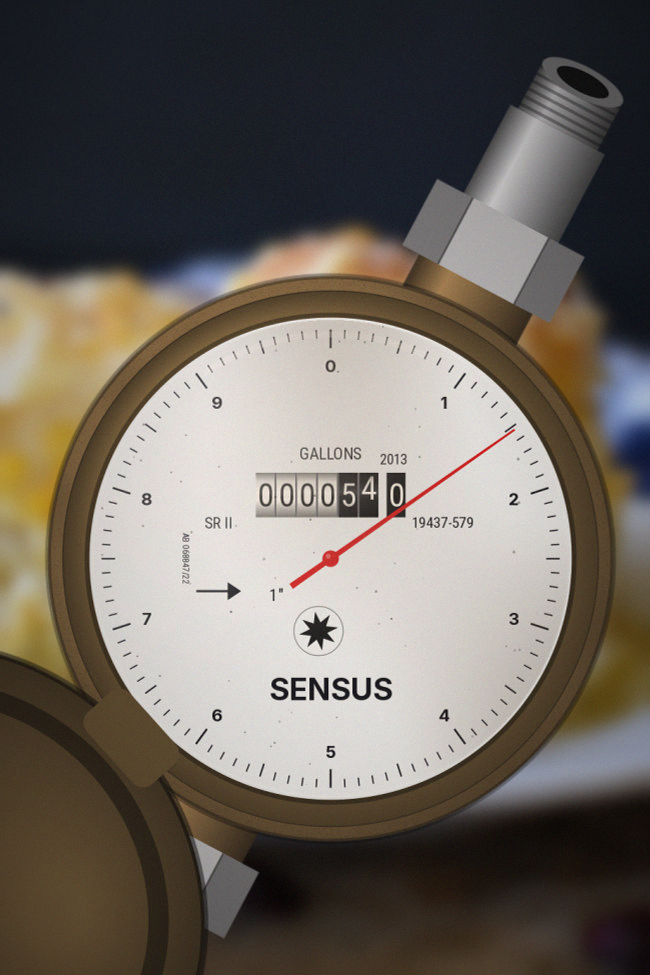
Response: 541.5gal
